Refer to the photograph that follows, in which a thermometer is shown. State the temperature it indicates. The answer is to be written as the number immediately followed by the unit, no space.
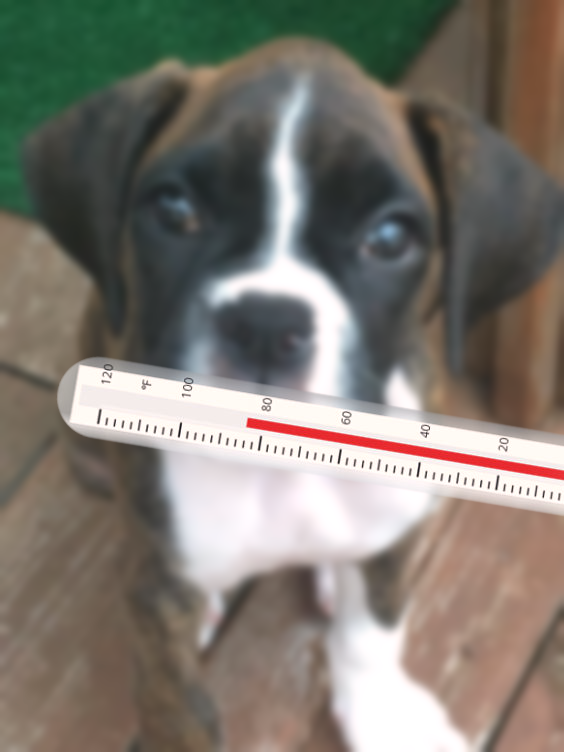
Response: 84°F
